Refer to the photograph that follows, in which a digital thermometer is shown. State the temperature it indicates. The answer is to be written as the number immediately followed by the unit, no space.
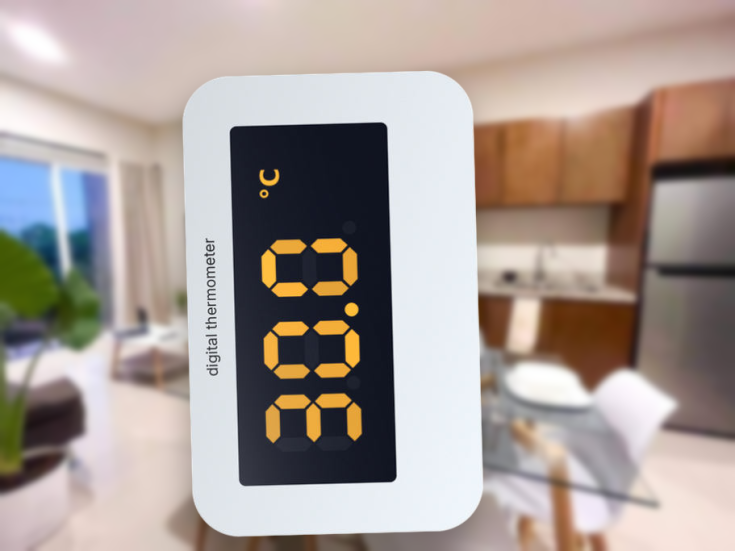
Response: 30.0°C
